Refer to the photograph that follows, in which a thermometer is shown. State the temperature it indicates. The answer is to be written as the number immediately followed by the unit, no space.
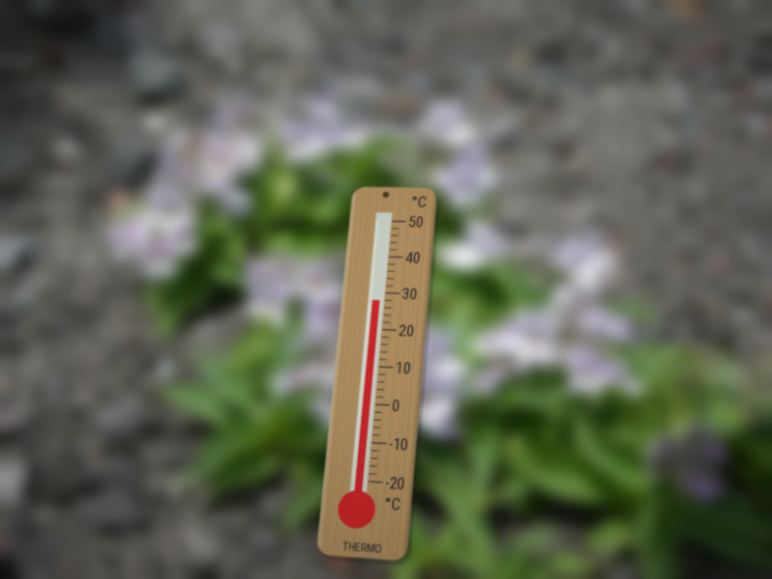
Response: 28°C
